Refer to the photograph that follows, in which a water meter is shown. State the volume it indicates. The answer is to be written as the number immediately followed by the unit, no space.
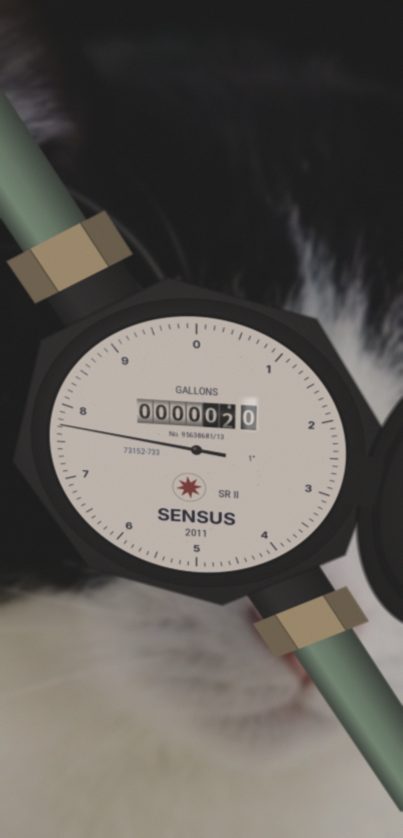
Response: 17.7gal
